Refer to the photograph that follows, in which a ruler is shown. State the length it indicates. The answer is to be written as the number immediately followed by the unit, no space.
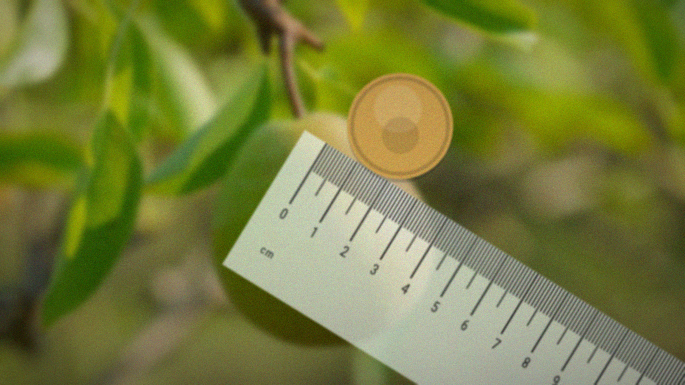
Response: 3cm
